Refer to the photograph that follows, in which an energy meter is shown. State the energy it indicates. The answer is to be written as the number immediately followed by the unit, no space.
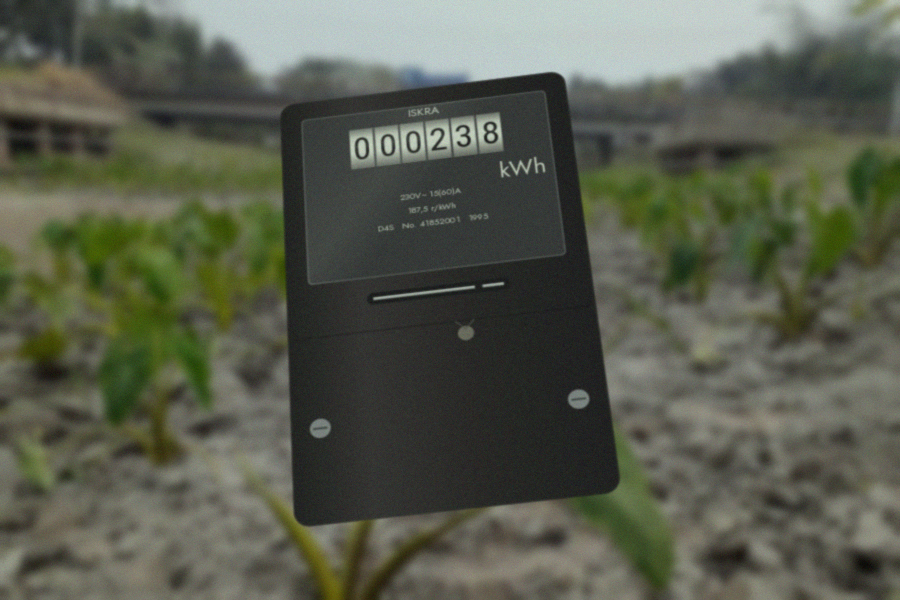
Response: 238kWh
